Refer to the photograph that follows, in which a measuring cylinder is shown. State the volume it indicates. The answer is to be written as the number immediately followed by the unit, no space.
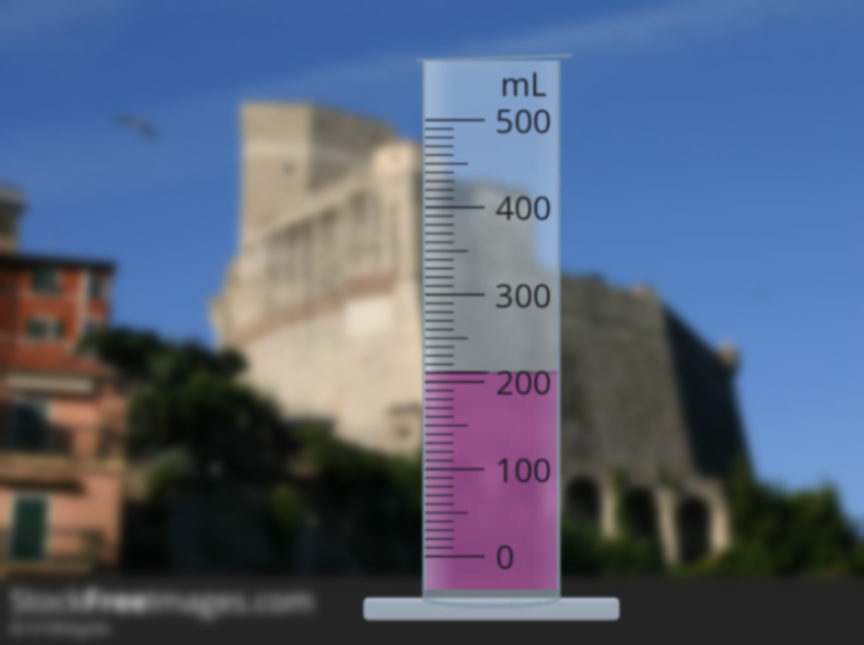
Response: 210mL
